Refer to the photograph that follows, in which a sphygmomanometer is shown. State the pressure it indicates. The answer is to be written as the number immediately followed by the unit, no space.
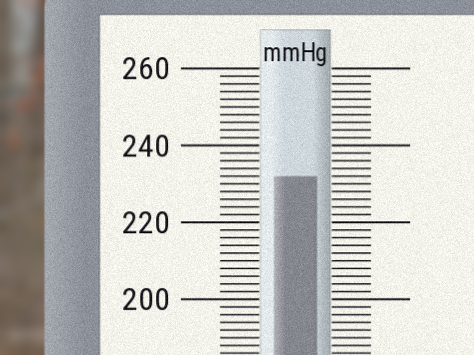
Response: 232mmHg
